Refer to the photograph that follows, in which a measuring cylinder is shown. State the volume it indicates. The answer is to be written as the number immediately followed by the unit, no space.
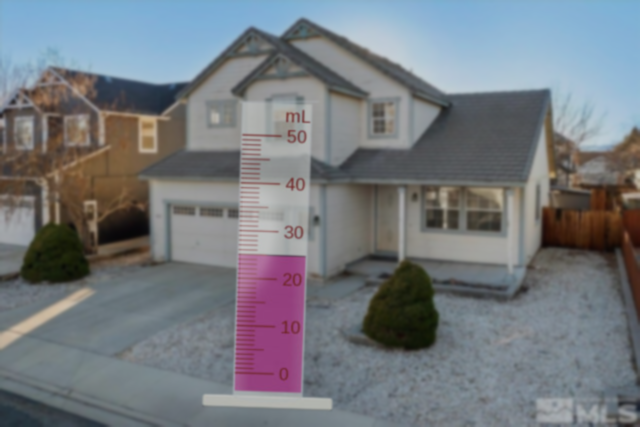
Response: 25mL
